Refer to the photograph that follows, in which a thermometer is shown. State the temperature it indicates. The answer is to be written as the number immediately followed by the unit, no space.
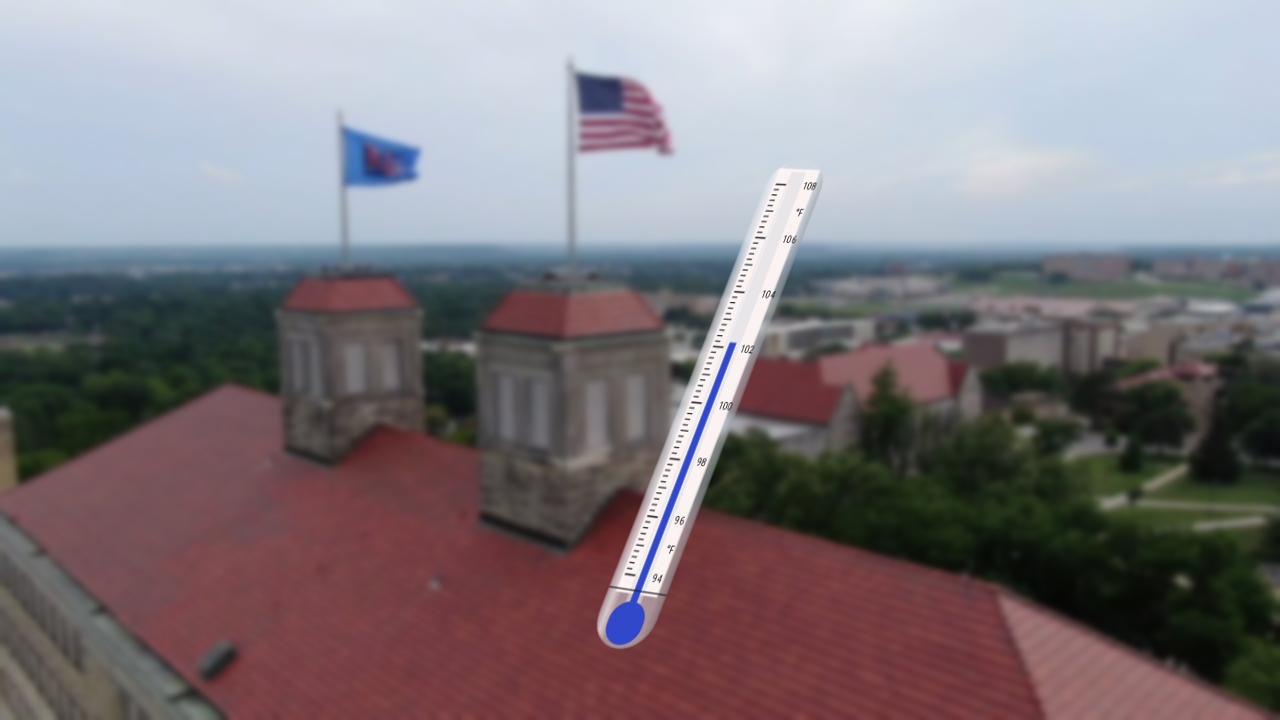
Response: 102.2°F
